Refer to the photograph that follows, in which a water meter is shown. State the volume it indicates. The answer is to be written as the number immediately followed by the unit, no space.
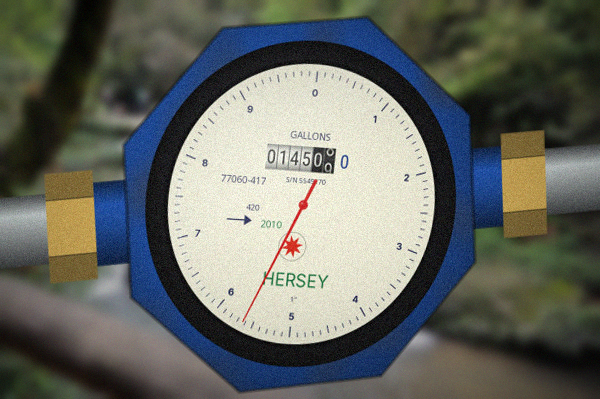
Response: 145085.6gal
